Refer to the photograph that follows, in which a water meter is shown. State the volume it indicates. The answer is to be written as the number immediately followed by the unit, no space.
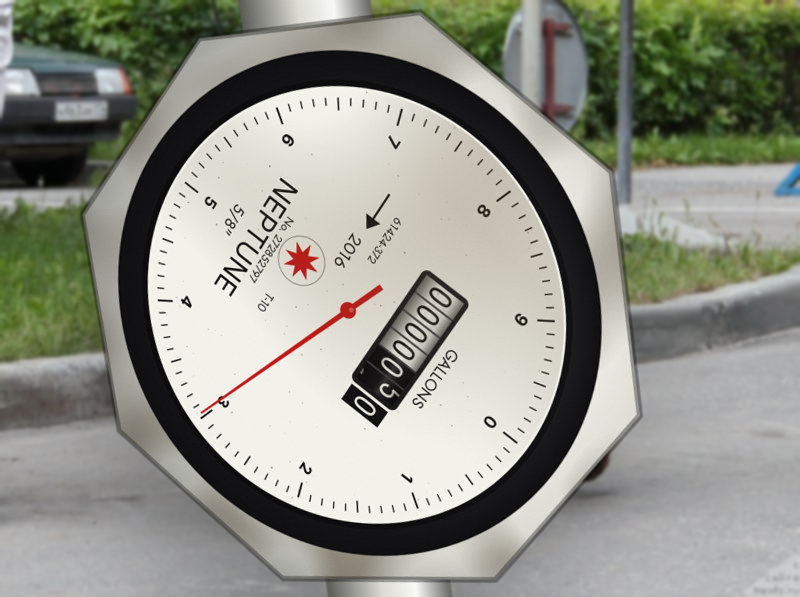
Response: 53.0gal
